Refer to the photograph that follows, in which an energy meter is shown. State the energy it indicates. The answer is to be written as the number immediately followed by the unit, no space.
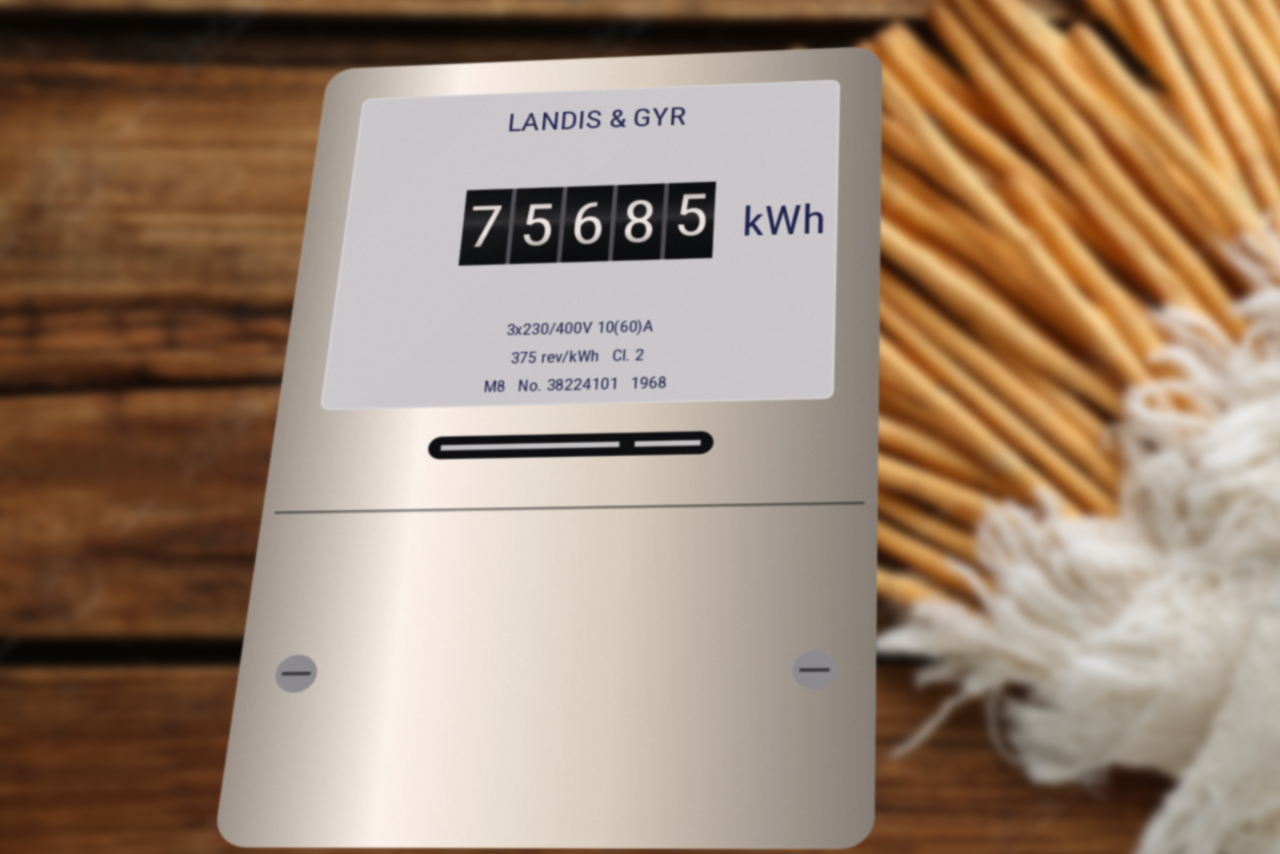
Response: 75685kWh
